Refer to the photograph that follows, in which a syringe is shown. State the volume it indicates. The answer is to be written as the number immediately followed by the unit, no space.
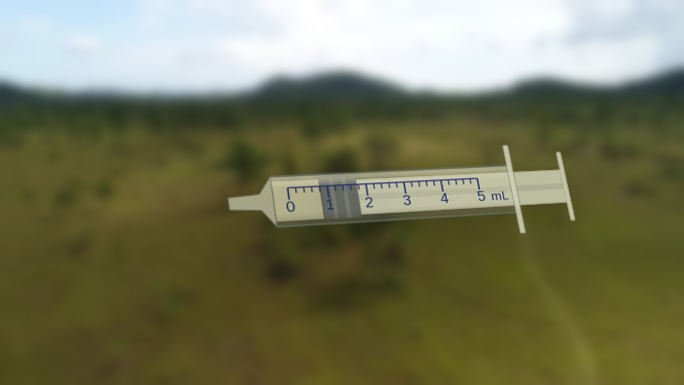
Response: 0.8mL
